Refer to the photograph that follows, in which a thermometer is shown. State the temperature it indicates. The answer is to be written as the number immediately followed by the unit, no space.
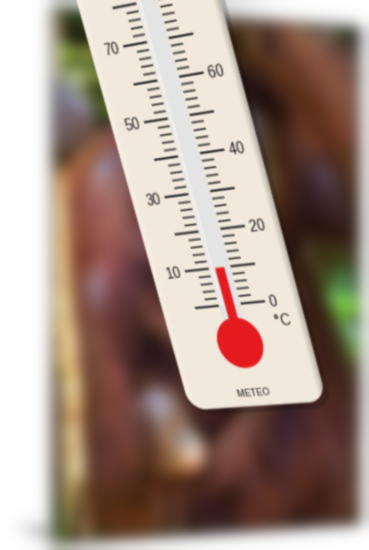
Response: 10°C
